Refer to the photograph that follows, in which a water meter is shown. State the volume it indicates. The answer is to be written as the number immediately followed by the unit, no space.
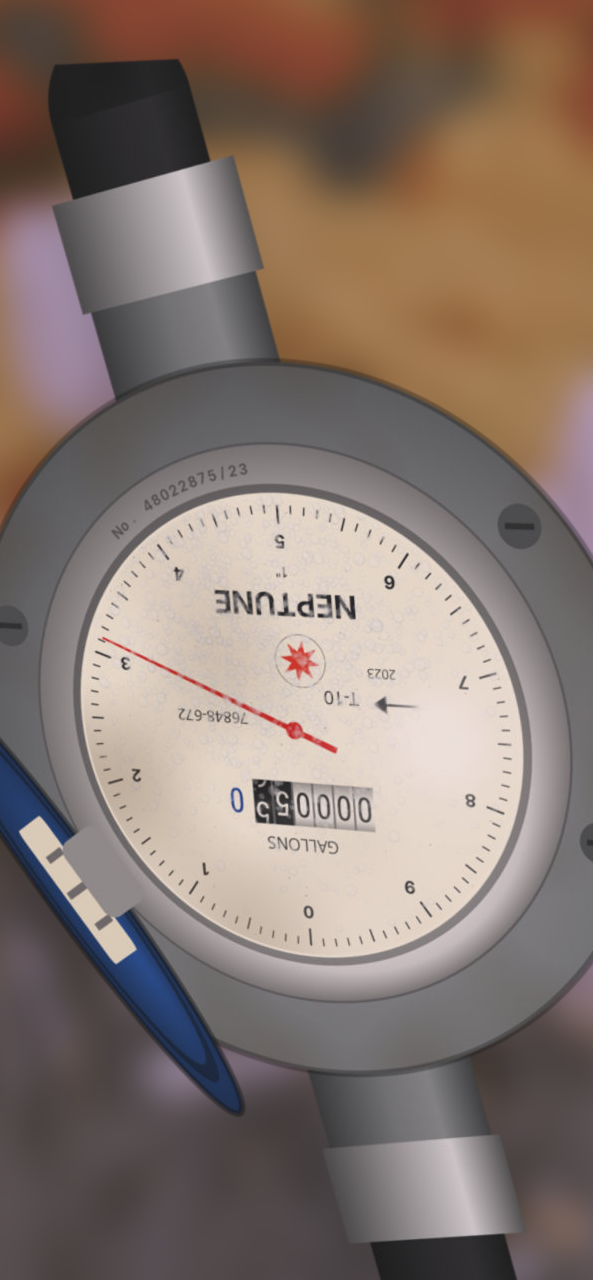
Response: 553.1gal
